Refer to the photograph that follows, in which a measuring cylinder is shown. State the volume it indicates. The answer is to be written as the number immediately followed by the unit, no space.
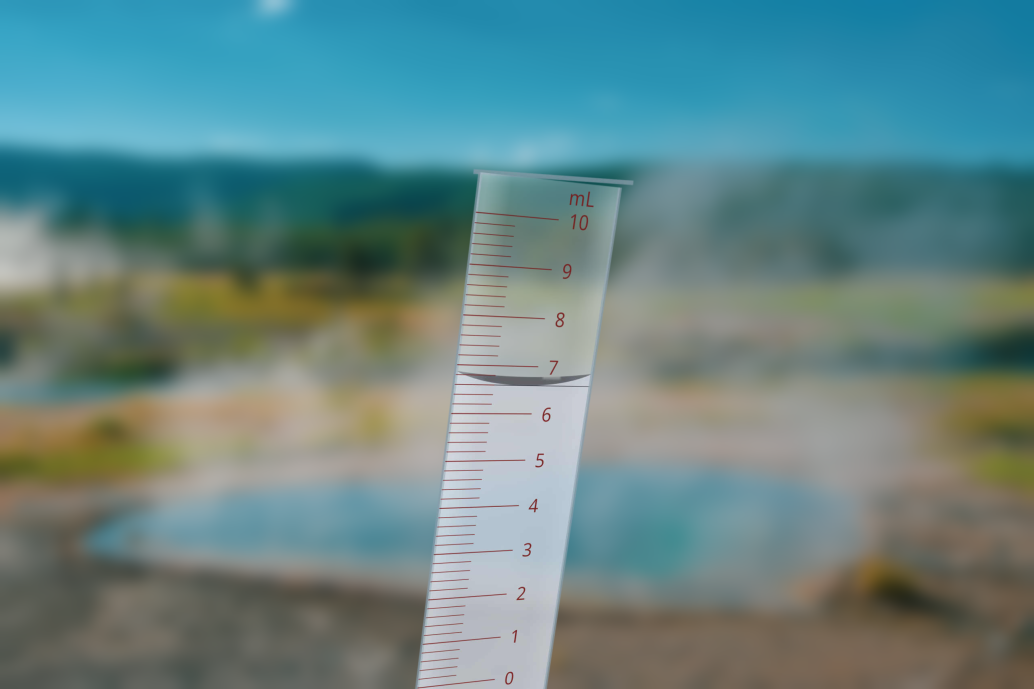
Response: 6.6mL
